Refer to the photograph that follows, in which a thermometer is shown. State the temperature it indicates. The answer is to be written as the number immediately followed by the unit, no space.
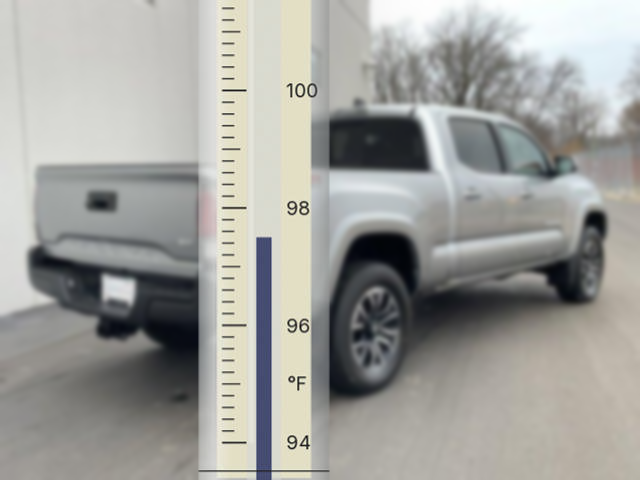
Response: 97.5°F
